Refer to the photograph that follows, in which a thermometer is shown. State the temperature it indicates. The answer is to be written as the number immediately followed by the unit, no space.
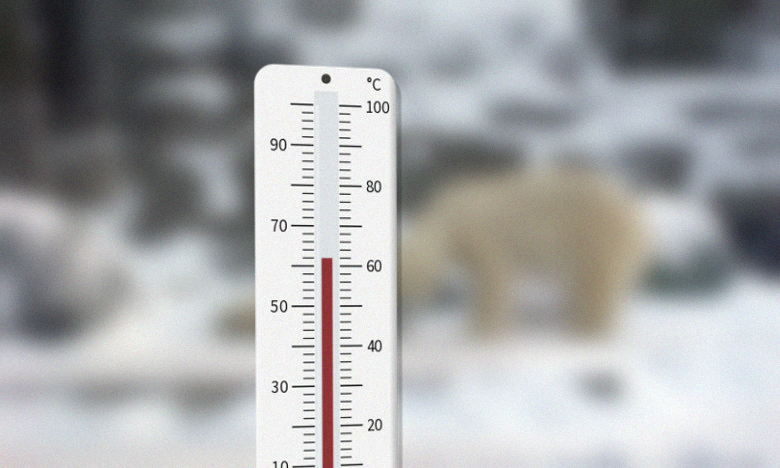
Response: 62°C
